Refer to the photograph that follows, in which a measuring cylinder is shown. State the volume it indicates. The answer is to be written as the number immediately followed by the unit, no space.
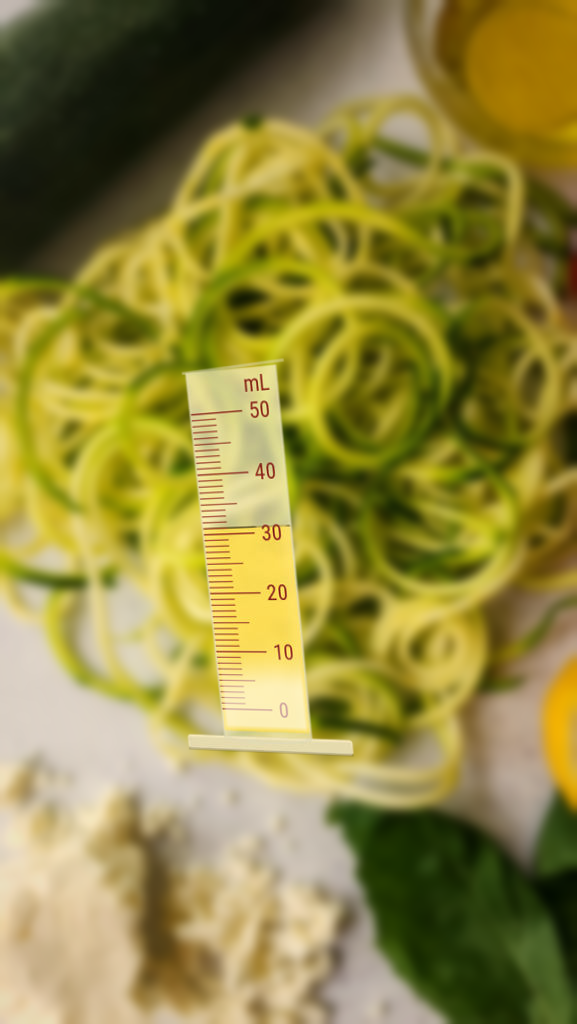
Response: 31mL
